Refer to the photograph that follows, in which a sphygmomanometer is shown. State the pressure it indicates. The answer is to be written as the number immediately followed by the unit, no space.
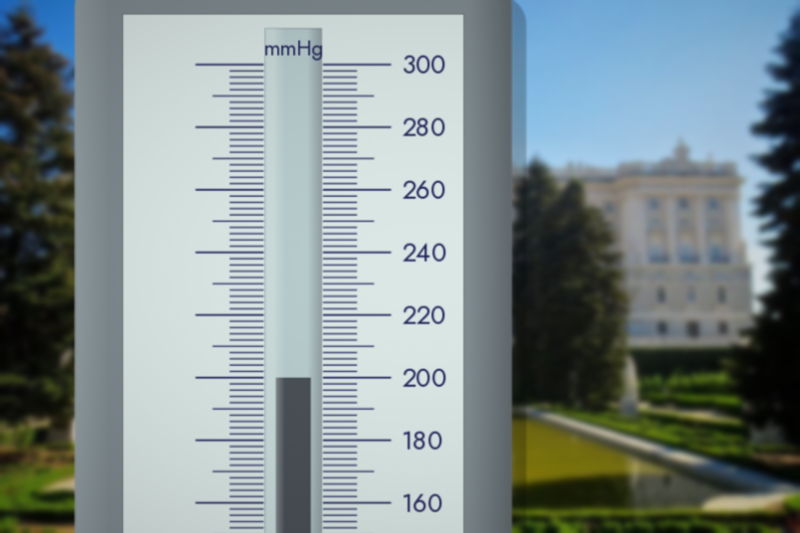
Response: 200mmHg
